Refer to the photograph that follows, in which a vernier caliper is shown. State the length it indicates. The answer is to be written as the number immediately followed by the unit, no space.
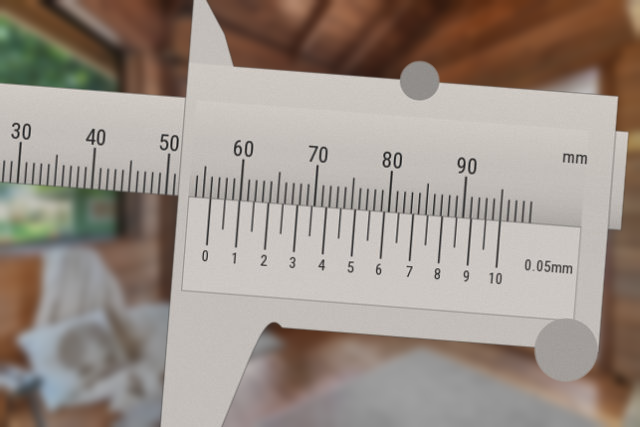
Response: 56.0mm
